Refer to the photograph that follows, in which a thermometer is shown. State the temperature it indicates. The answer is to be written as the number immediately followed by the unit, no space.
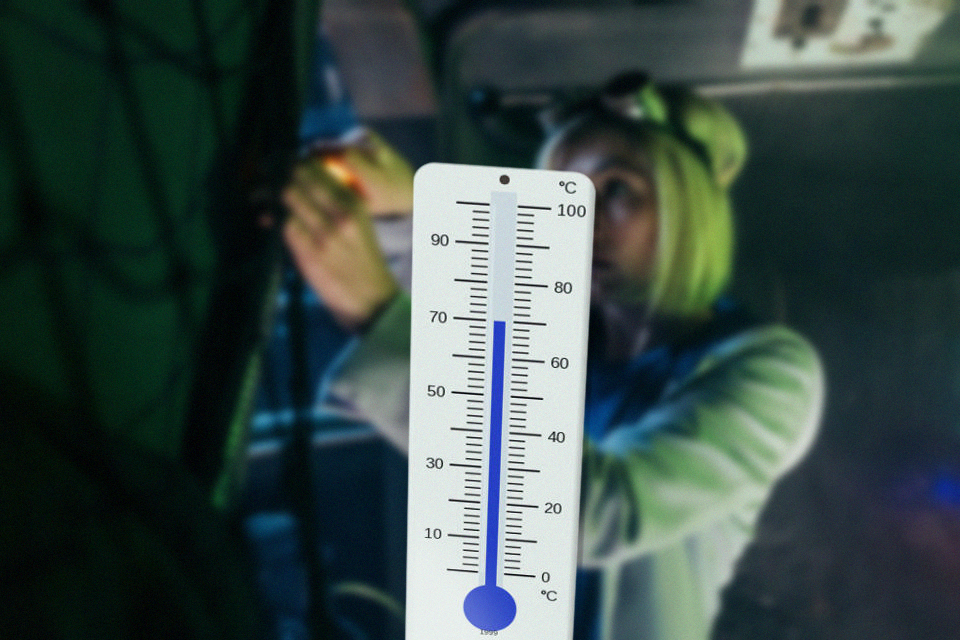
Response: 70°C
